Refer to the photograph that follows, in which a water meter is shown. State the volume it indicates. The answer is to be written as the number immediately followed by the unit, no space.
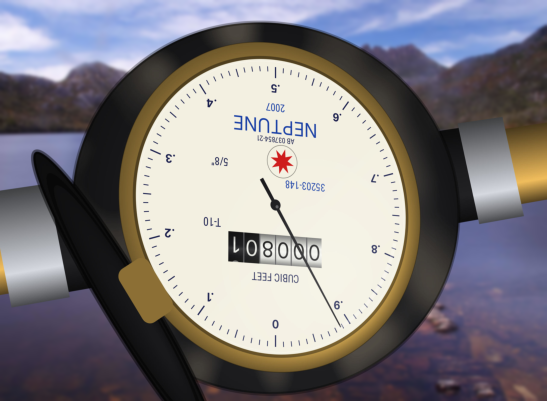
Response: 800.91ft³
